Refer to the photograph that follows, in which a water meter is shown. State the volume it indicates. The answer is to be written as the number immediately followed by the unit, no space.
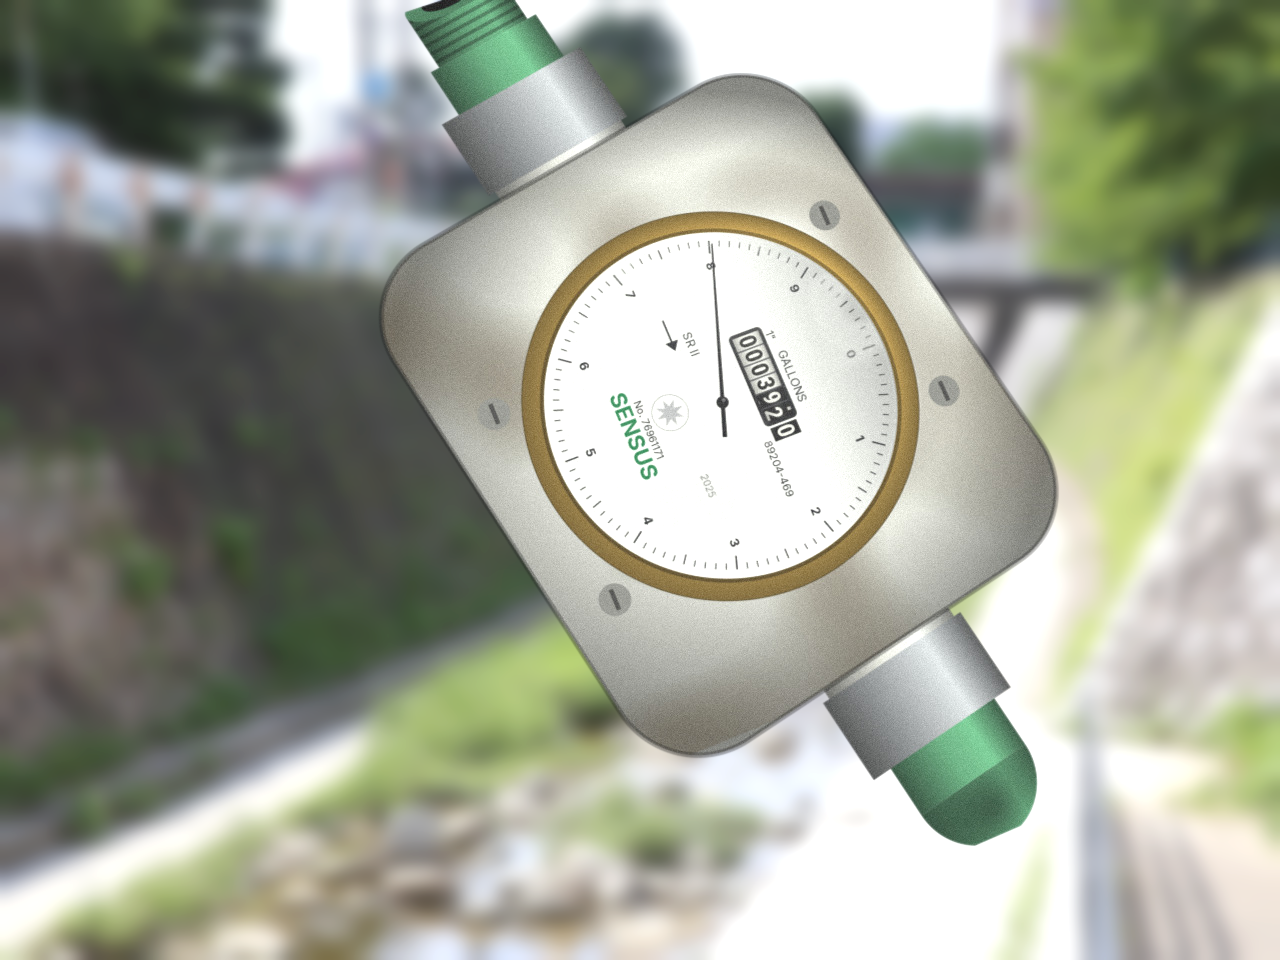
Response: 3918.0gal
